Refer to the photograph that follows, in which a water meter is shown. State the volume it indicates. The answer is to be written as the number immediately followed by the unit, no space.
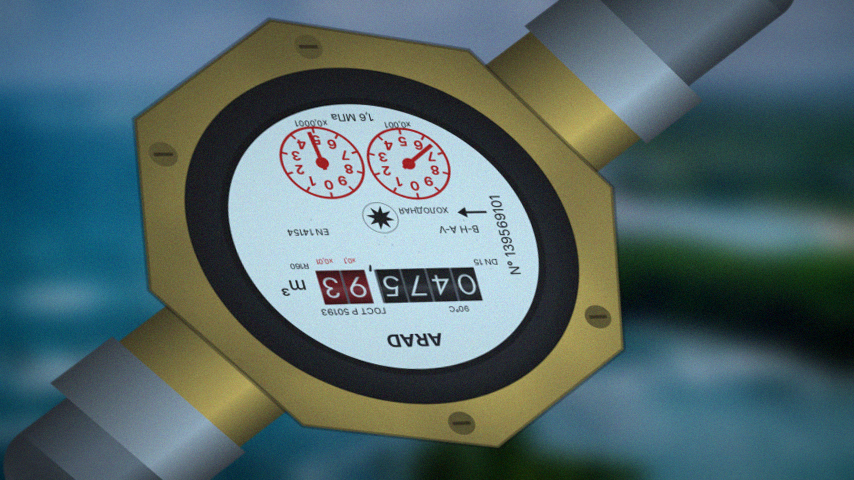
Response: 475.9364m³
